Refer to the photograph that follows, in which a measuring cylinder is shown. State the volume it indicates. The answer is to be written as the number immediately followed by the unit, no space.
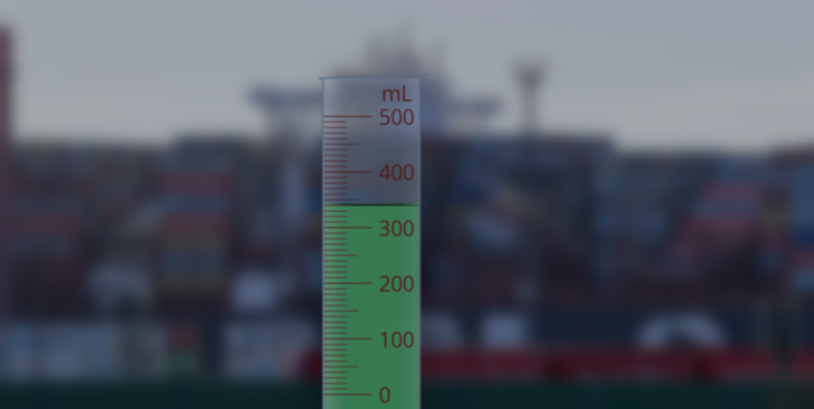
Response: 340mL
